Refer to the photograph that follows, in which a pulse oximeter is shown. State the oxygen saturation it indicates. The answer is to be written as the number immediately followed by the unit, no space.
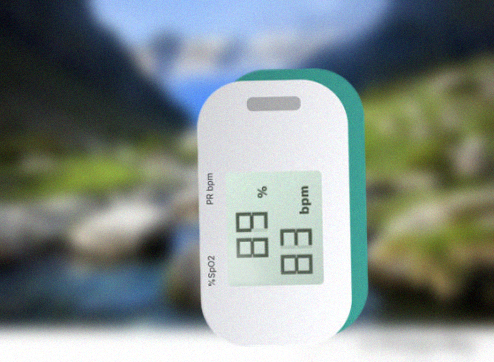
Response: 89%
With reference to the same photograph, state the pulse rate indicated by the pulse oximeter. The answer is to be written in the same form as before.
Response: 83bpm
